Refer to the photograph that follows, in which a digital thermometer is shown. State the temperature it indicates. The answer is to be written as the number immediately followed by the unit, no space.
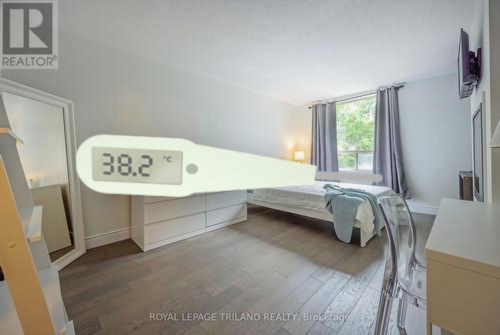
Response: 38.2°C
